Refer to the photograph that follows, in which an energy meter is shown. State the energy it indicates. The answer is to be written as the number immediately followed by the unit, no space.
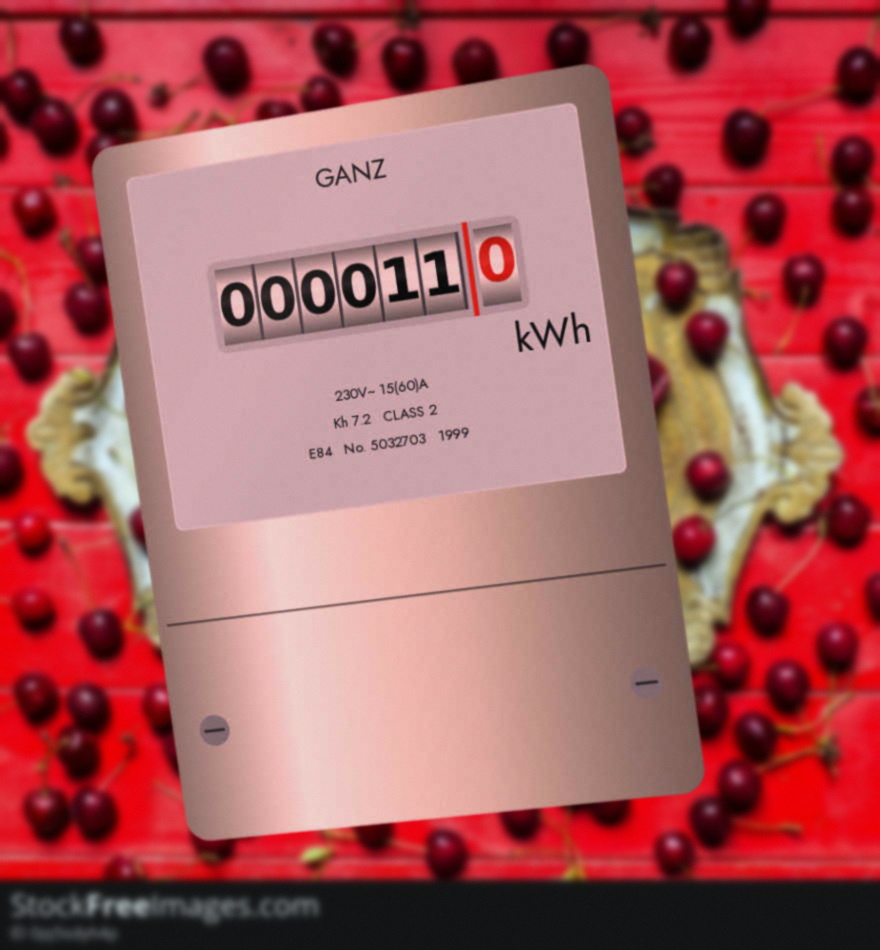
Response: 11.0kWh
